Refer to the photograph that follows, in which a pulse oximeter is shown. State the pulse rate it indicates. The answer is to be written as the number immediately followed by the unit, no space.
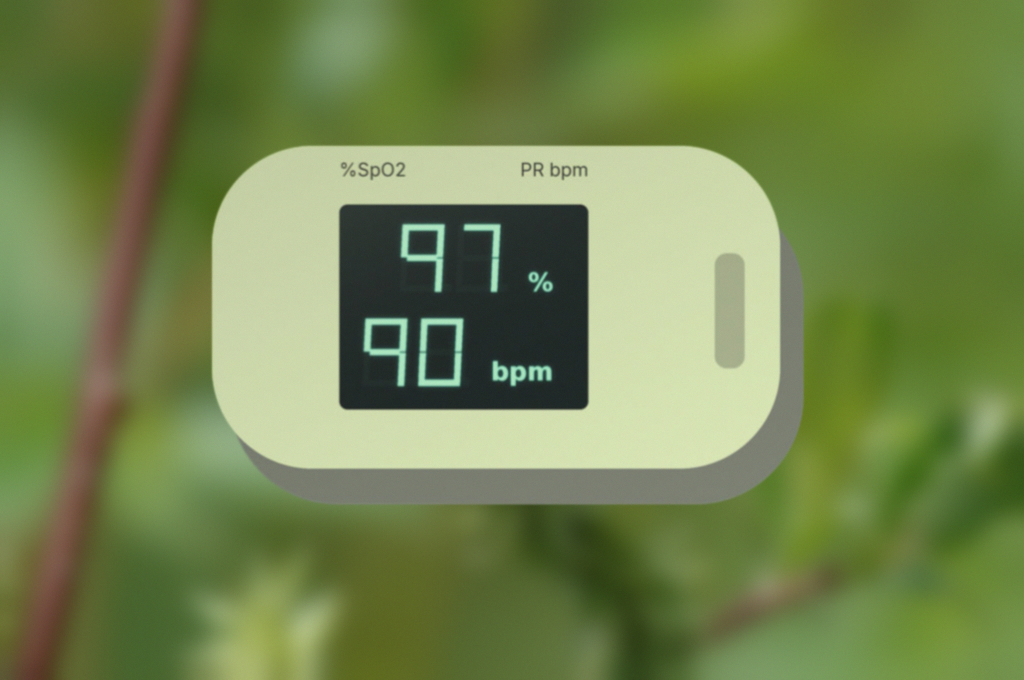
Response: 90bpm
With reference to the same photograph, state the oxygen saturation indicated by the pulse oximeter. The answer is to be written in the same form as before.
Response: 97%
